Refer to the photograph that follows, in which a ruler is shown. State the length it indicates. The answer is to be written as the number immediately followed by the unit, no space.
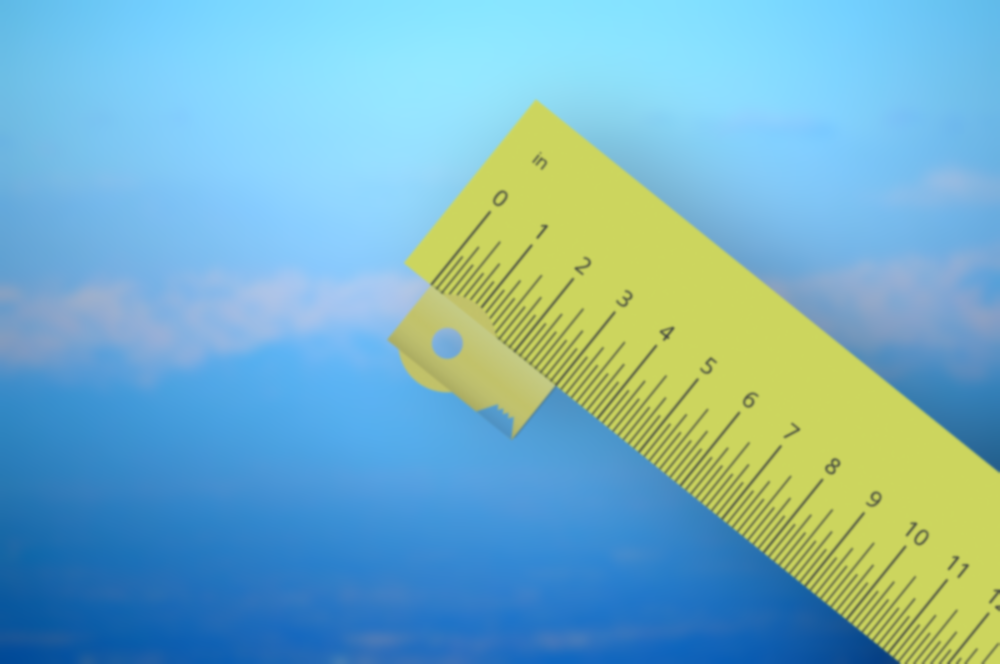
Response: 3in
